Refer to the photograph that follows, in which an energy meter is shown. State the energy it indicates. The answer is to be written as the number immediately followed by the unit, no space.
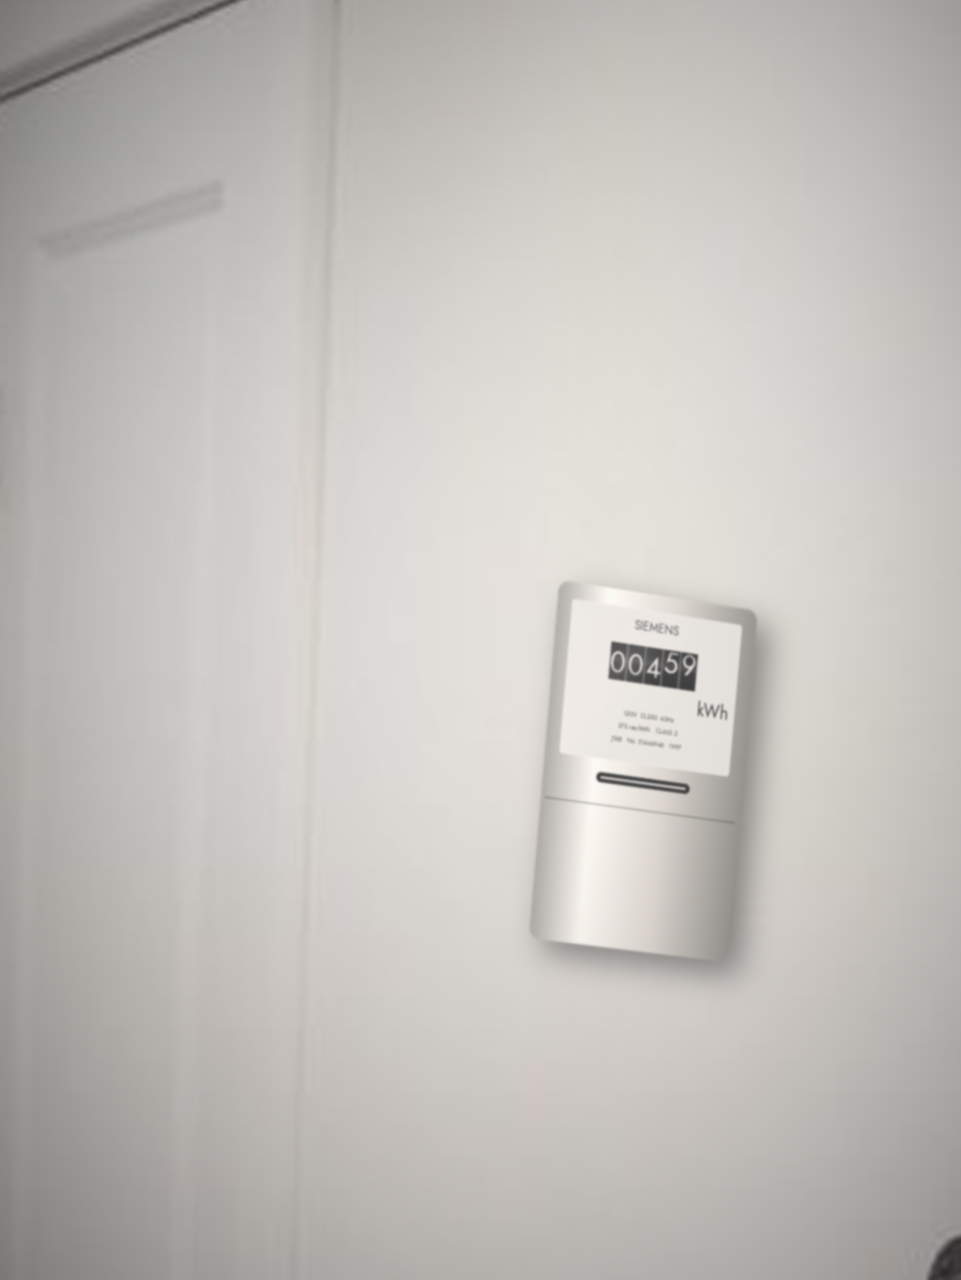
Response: 459kWh
